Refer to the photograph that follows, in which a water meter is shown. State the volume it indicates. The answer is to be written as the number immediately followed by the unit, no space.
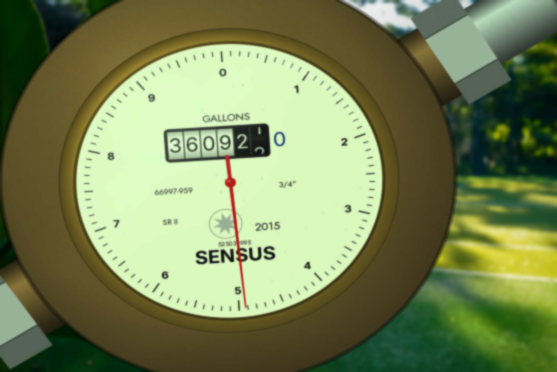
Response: 3609214.9gal
